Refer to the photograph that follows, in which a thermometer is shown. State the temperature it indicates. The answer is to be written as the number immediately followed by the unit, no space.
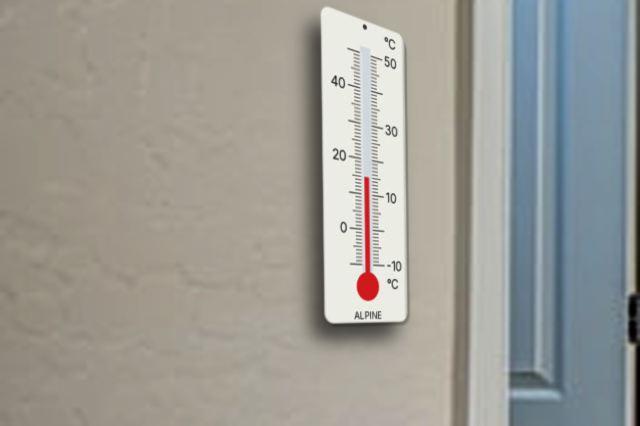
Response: 15°C
